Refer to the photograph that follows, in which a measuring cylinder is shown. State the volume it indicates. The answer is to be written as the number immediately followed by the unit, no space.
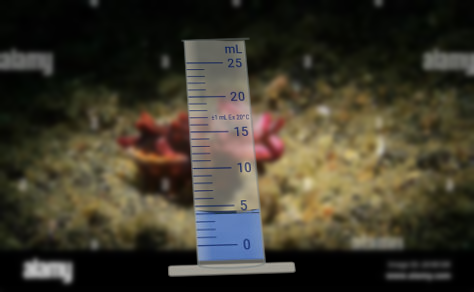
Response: 4mL
